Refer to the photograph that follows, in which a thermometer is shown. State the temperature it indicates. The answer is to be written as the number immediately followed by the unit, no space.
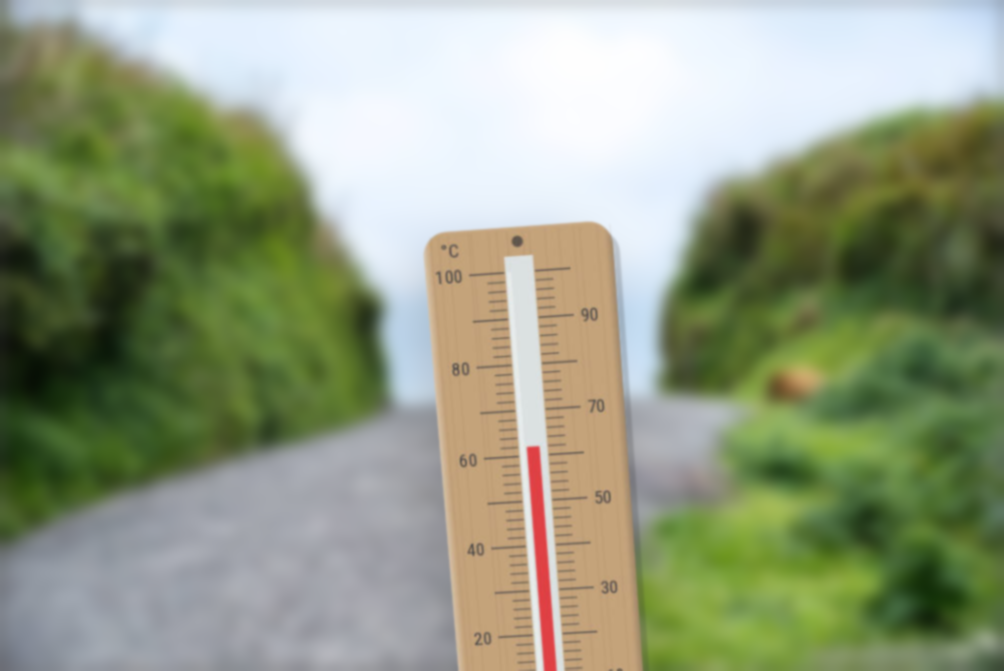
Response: 62°C
